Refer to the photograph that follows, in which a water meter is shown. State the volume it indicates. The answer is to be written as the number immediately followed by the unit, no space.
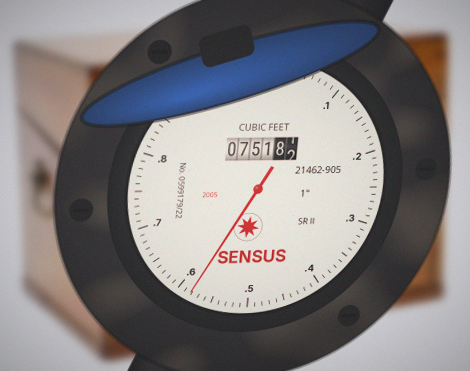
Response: 75181.58ft³
